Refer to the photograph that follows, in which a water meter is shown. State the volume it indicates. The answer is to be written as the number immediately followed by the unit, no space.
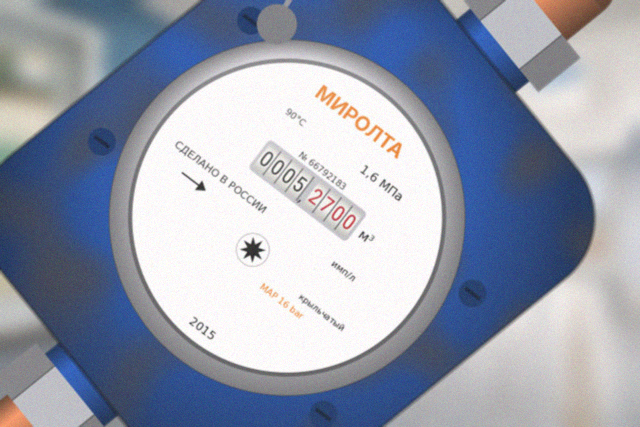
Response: 5.2700m³
